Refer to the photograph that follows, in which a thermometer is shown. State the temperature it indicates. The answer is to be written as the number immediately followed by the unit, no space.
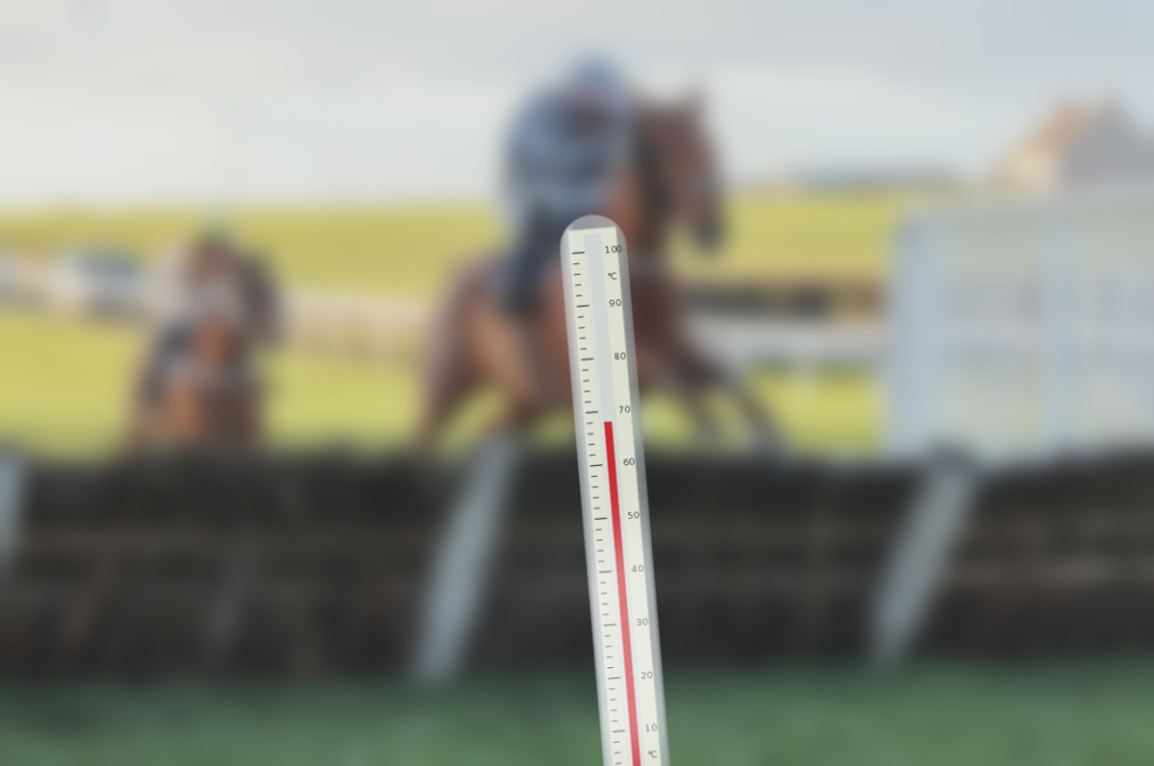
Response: 68°C
